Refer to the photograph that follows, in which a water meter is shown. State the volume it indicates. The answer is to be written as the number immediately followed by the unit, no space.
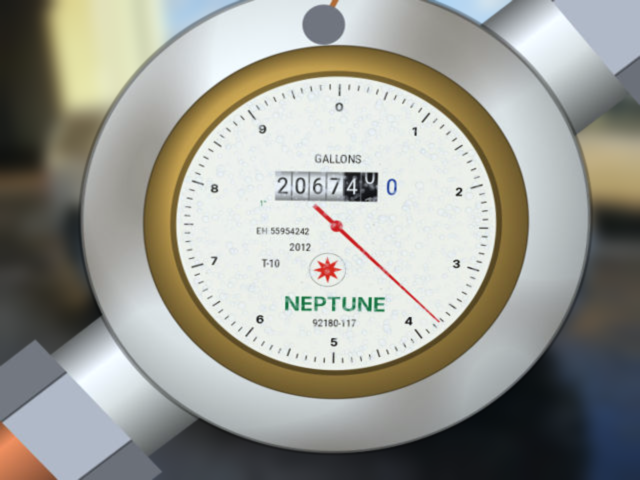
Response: 2067403.7gal
